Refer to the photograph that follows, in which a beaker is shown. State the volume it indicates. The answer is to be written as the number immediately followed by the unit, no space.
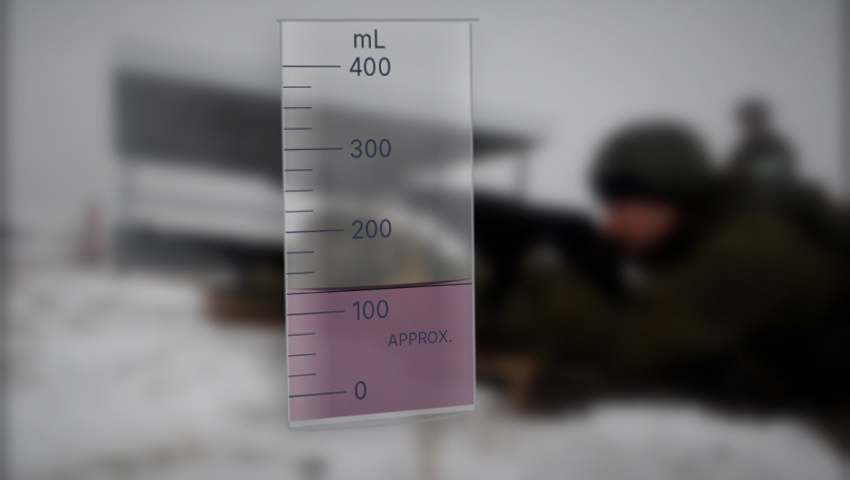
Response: 125mL
